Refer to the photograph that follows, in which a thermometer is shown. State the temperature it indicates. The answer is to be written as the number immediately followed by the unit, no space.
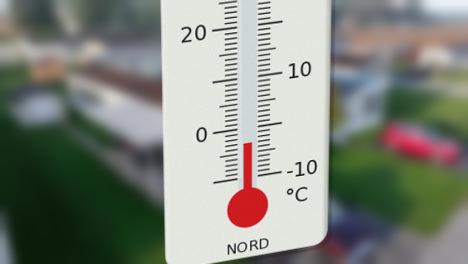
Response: -3°C
